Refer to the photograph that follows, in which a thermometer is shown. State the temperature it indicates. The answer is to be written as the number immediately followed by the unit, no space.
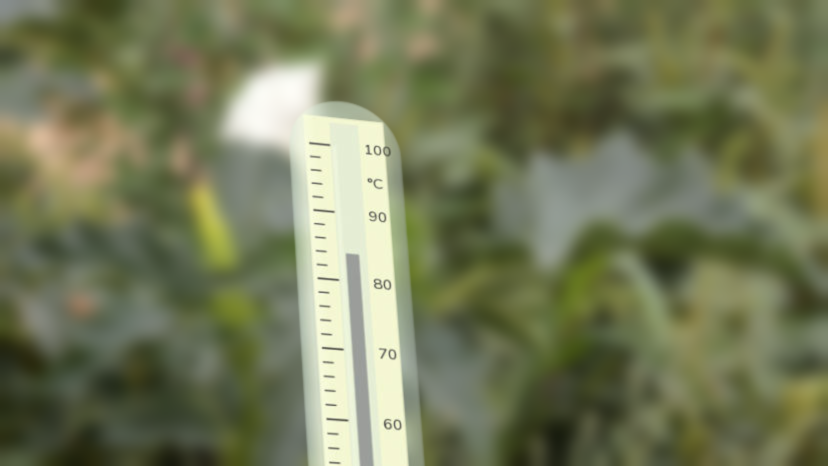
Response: 84°C
